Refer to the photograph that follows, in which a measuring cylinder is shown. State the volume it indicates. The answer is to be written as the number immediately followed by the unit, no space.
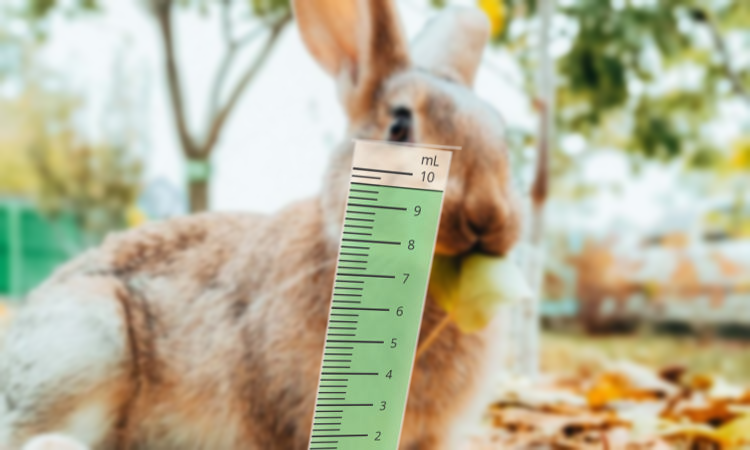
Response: 9.6mL
